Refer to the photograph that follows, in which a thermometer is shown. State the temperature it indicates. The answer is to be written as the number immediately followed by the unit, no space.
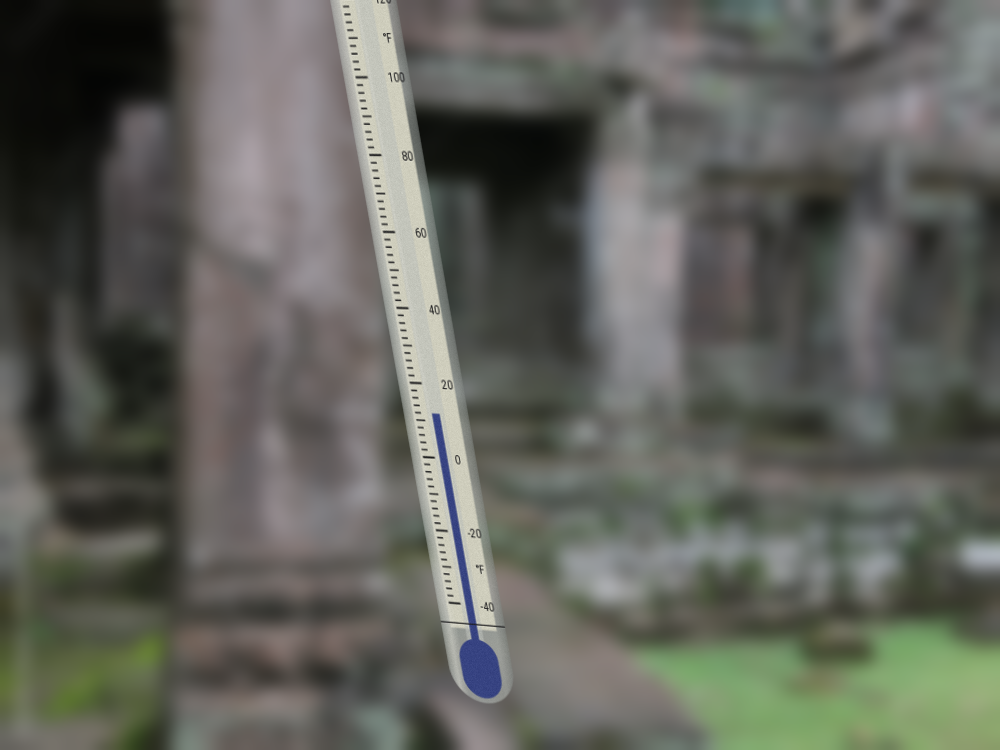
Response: 12°F
